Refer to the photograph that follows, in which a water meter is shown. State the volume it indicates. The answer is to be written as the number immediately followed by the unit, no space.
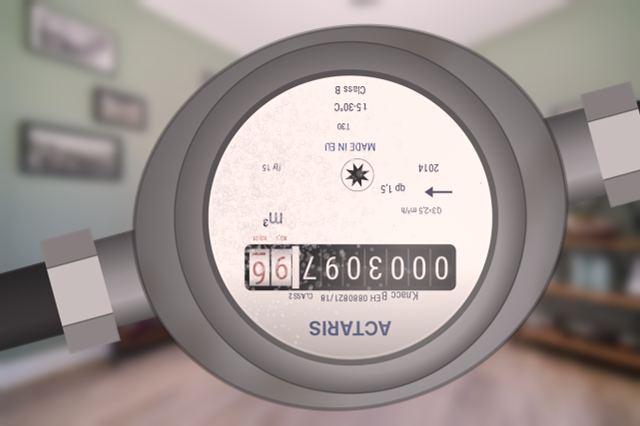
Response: 3097.96m³
